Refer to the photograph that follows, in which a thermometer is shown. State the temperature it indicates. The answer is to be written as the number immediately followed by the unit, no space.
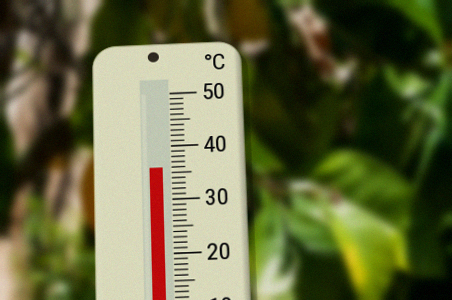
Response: 36°C
